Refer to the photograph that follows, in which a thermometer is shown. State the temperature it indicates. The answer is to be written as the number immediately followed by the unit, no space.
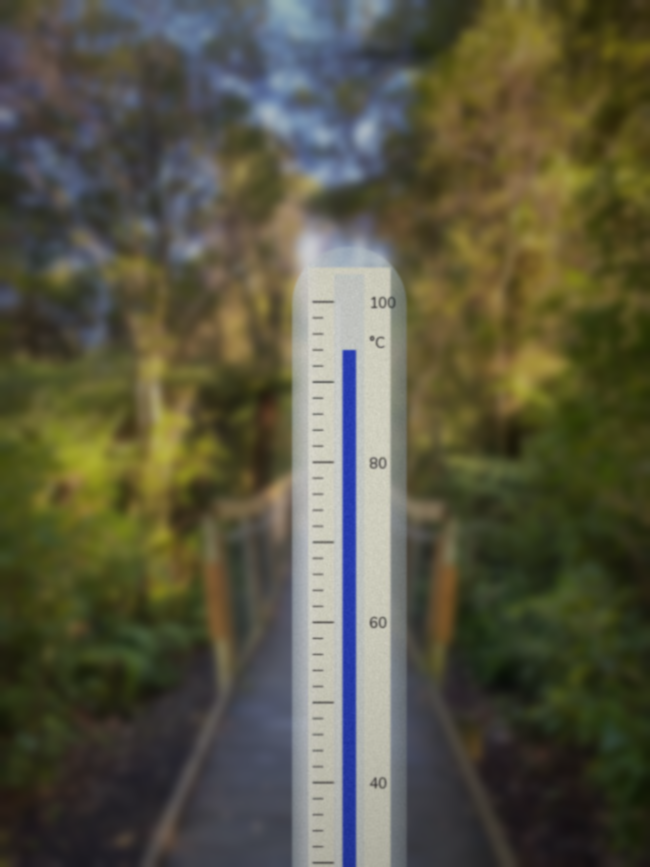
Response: 94°C
